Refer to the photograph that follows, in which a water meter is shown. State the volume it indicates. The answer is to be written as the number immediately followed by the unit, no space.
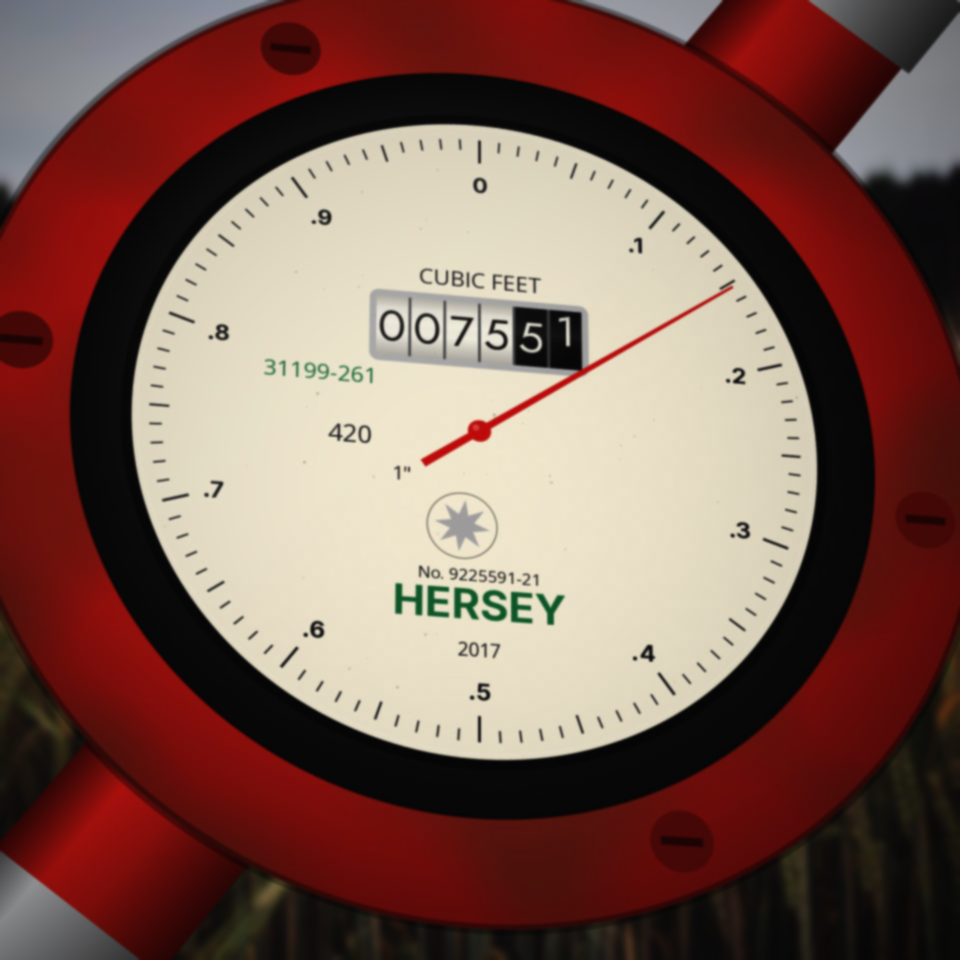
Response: 7551.15ft³
